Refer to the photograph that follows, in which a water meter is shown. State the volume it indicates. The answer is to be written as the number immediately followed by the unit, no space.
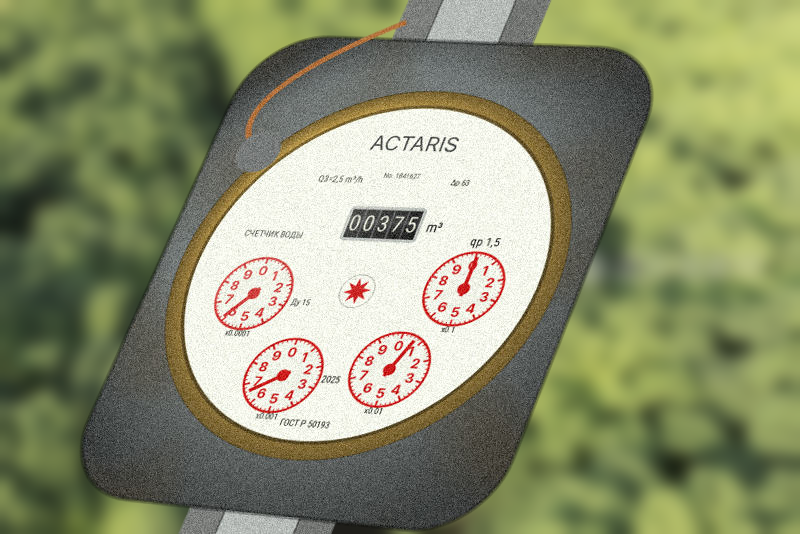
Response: 375.0066m³
